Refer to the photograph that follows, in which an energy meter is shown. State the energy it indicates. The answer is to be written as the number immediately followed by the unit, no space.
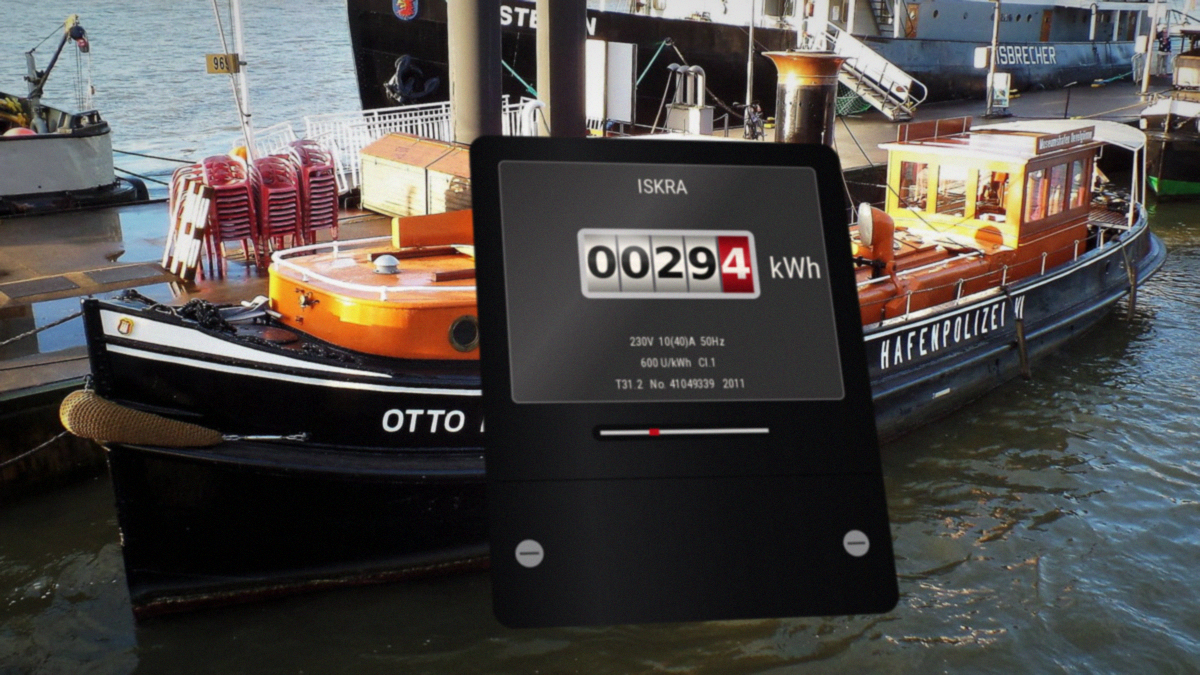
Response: 29.4kWh
